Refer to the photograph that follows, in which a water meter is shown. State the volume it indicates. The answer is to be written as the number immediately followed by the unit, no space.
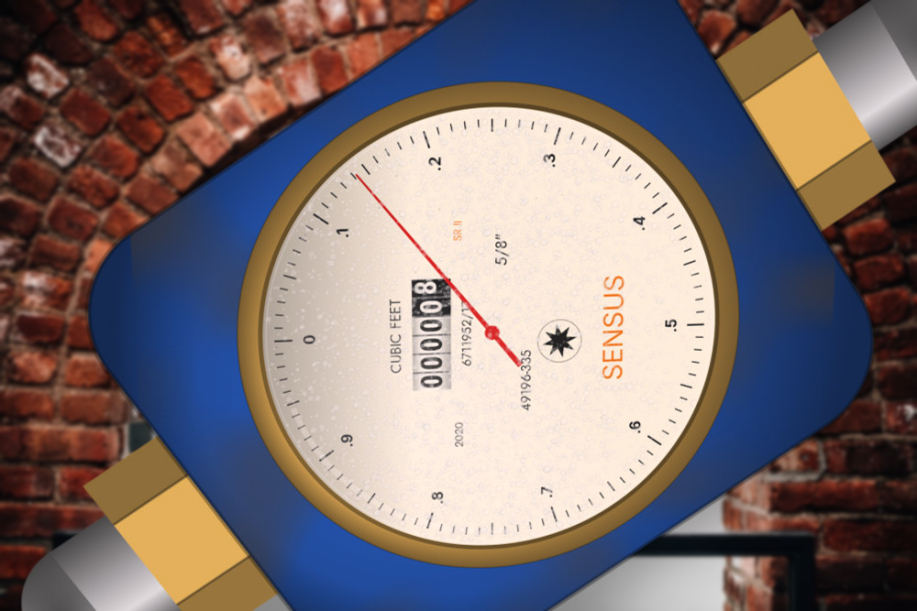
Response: 8.14ft³
